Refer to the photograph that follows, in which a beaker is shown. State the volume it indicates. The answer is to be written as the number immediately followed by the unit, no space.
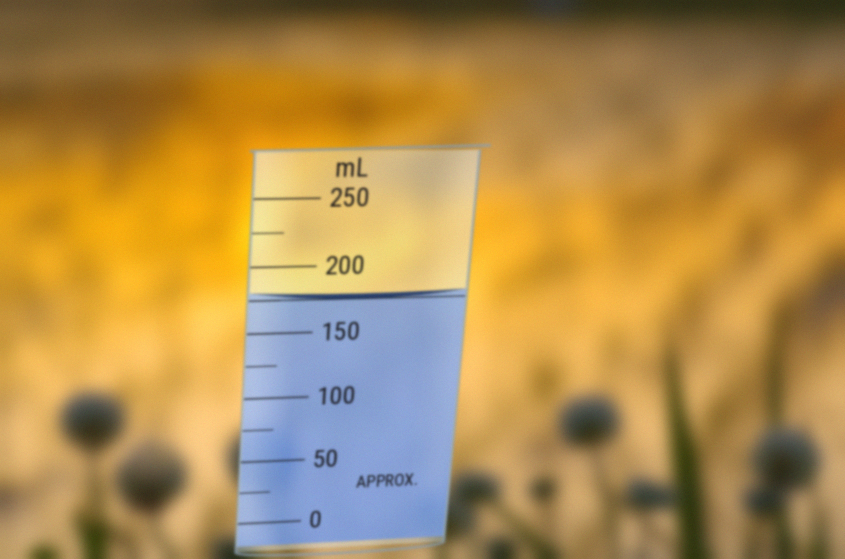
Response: 175mL
